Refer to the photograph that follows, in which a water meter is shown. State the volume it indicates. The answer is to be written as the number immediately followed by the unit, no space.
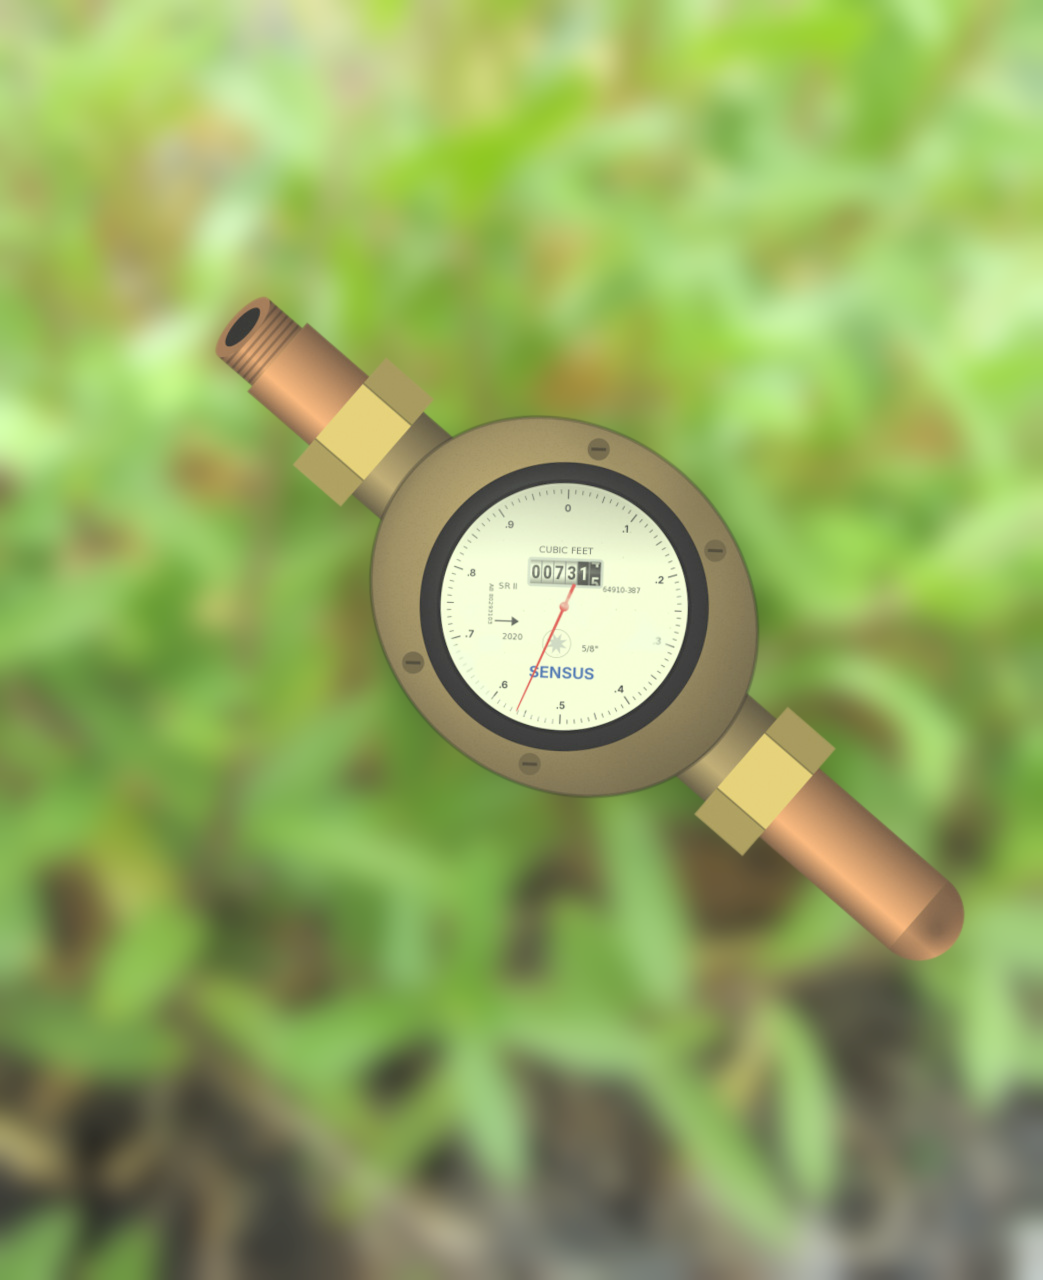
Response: 7314.56ft³
